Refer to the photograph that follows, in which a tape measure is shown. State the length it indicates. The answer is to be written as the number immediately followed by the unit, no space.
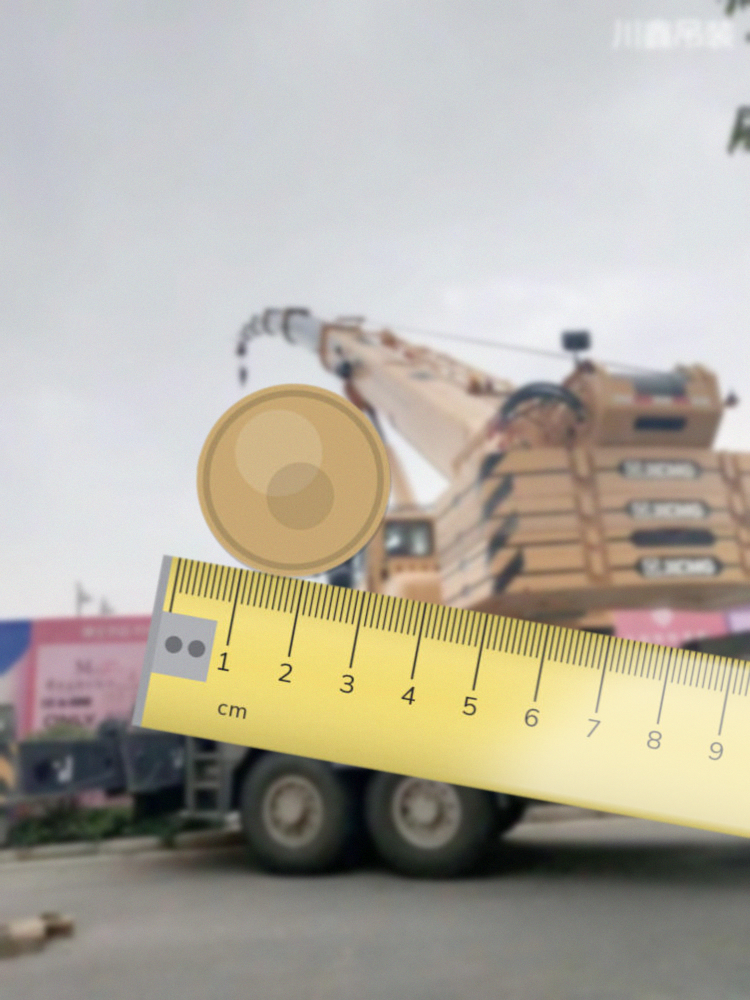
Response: 3.1cm
